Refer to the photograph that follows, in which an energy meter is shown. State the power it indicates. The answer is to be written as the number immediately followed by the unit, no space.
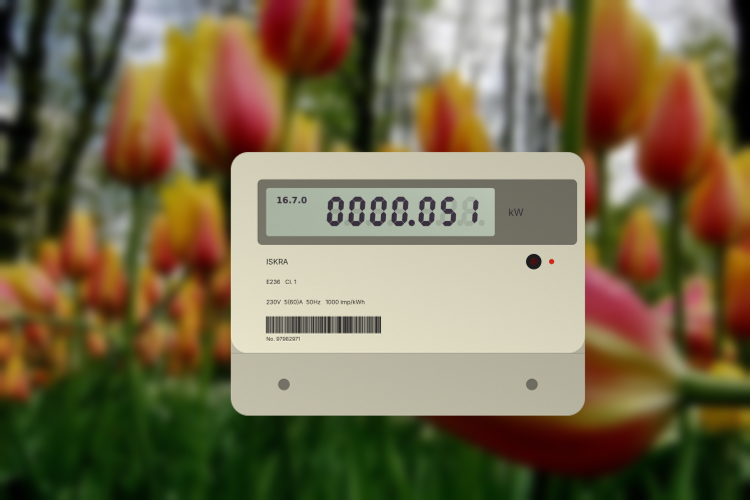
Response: 0.051kW
